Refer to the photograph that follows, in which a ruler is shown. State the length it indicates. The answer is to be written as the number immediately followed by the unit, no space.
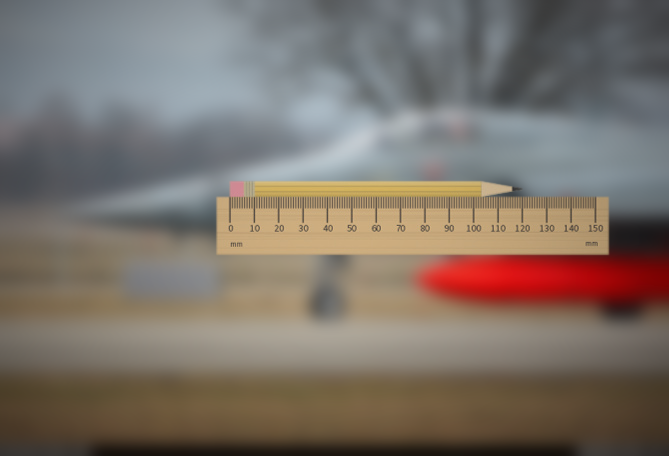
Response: 120mm
